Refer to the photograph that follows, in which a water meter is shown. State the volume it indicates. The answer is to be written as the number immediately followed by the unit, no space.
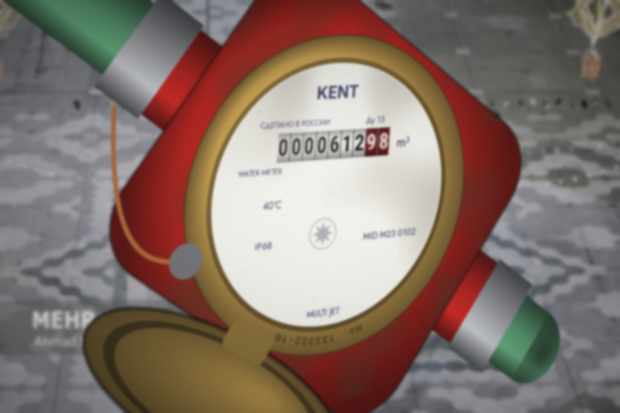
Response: 612.98m³
